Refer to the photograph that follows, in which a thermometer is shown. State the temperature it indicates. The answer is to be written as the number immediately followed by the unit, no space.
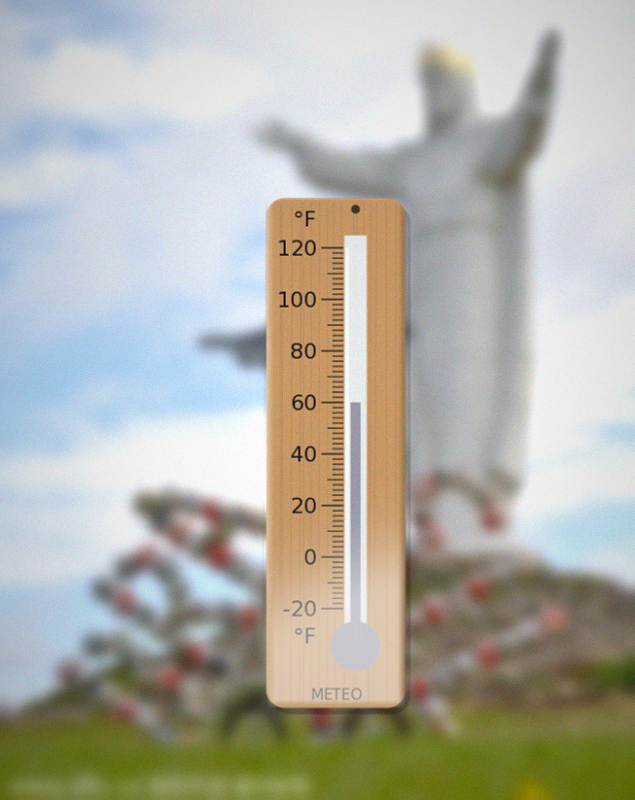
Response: 60°F
